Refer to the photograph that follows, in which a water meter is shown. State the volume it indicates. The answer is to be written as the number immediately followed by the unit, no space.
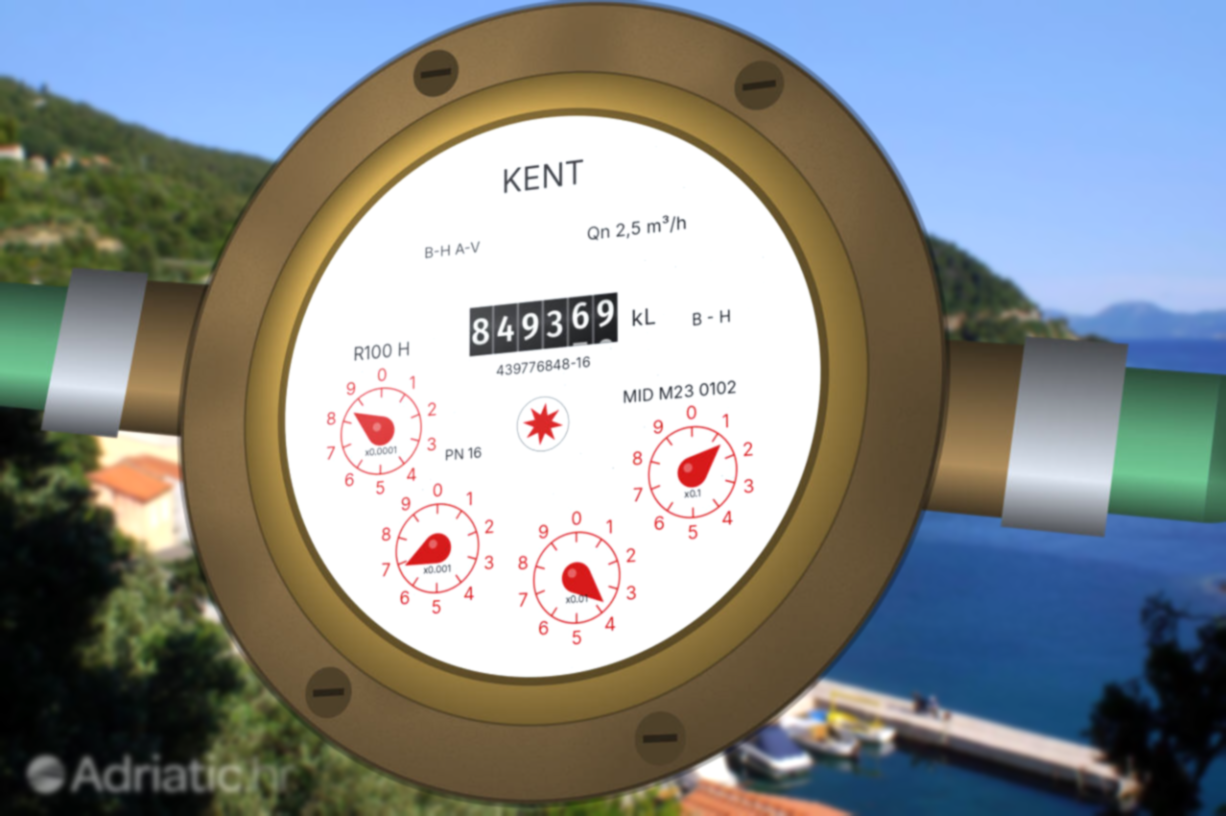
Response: 849369.1368kL
